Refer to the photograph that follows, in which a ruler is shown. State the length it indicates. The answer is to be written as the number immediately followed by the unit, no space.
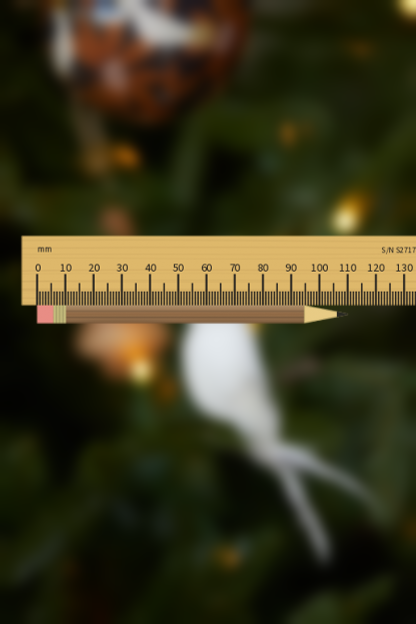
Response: 110mm
